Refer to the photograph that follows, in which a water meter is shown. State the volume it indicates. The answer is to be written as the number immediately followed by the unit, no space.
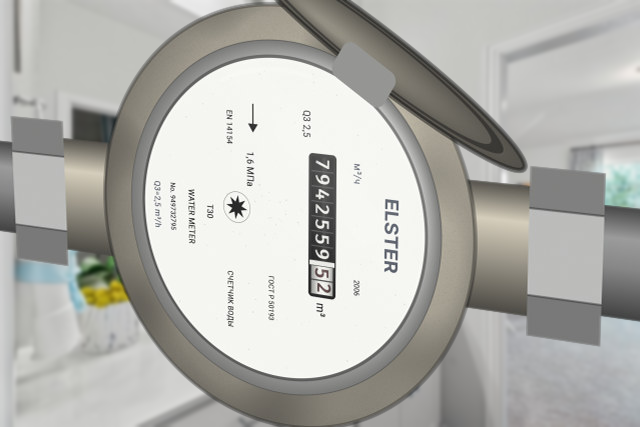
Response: 7942559.52m³
